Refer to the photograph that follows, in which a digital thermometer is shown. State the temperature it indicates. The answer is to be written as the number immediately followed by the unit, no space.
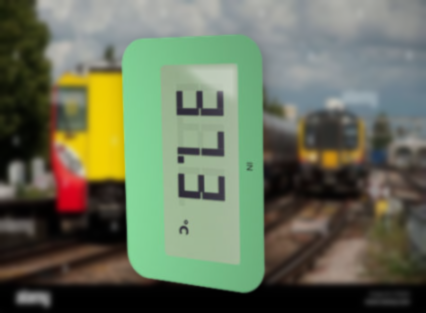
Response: 37.3°C
